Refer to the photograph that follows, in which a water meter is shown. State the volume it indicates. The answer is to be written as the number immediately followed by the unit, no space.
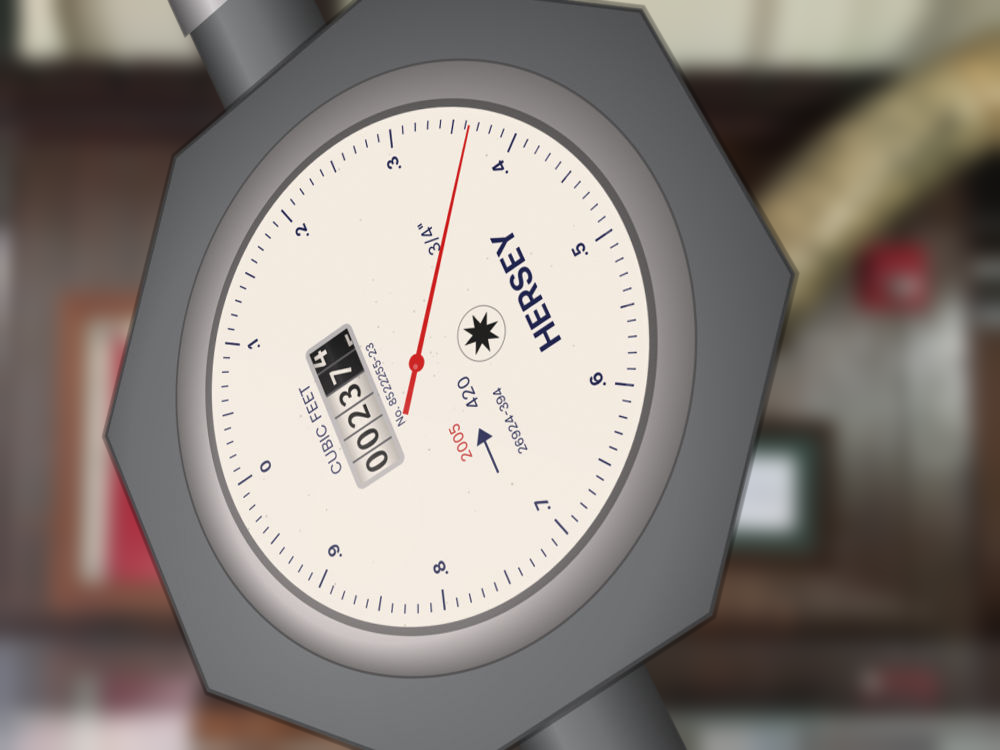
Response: 2374.36ft³
